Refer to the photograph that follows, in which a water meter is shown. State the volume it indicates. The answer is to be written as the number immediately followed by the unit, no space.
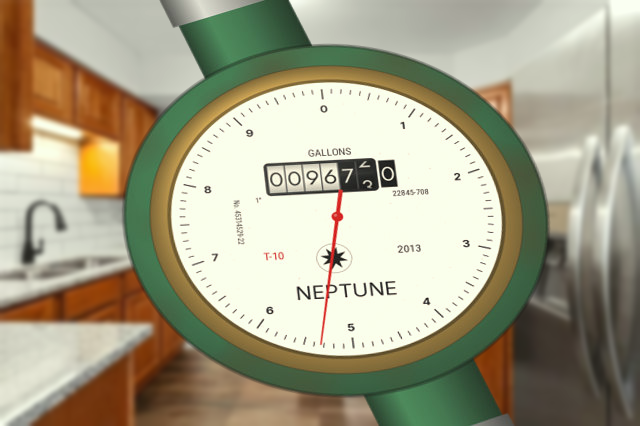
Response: 96725.3gal
